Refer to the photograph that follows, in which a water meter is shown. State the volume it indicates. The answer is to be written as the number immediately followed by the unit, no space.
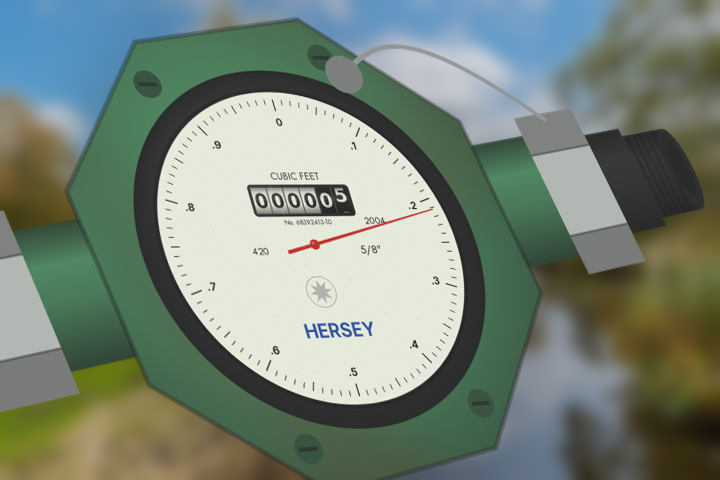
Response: 5.21ft³
